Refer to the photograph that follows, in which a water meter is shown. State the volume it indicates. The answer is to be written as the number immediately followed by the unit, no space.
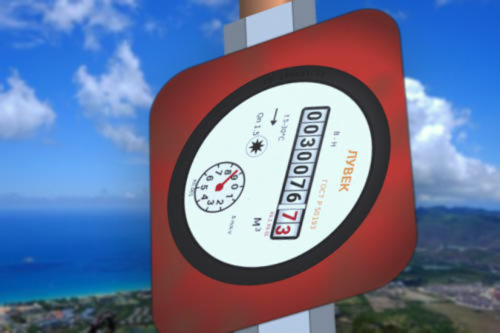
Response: 30076.728m³
